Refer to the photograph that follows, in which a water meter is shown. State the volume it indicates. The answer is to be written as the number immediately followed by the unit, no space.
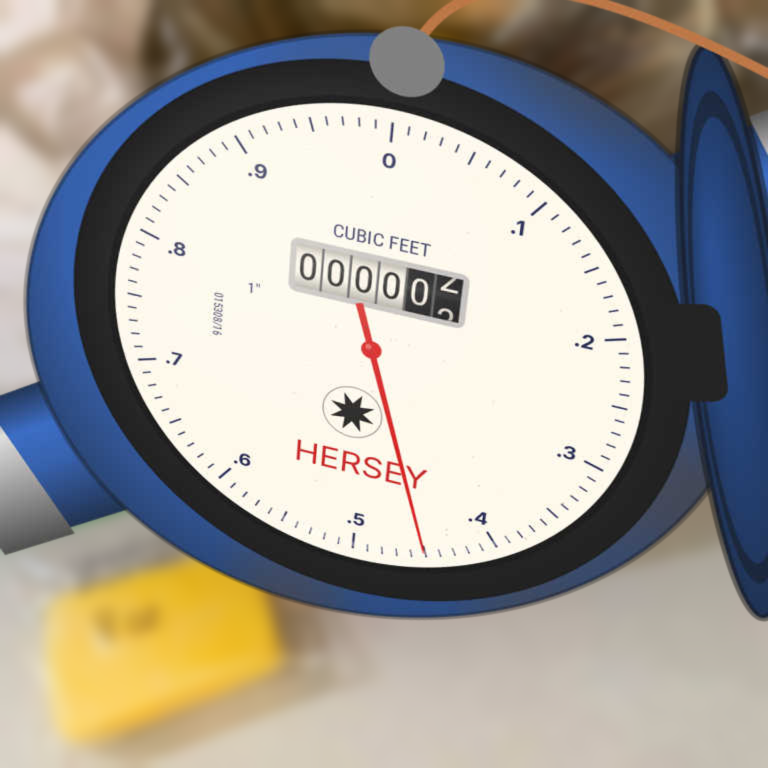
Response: 2.45ft³
